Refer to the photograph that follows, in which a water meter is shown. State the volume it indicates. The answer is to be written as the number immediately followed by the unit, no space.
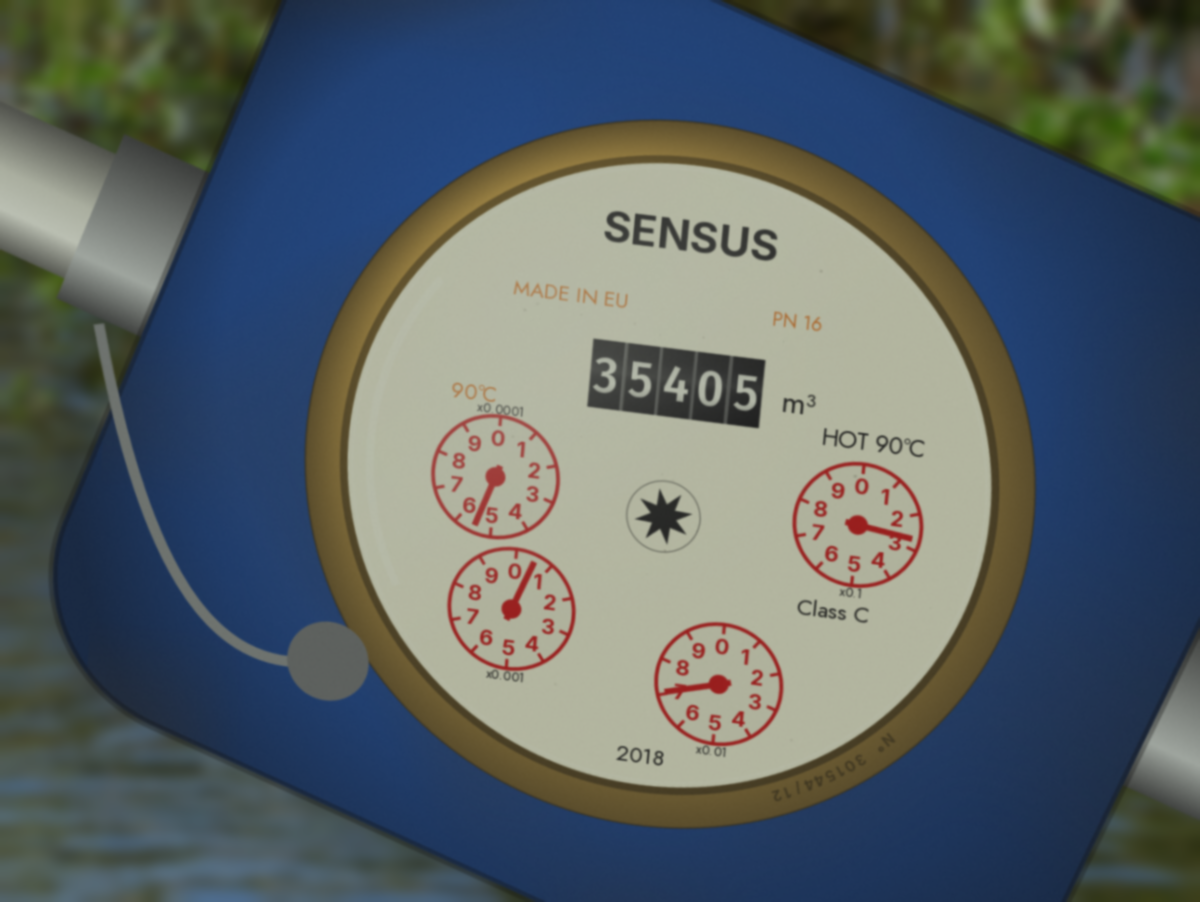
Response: 35405.2705m³
